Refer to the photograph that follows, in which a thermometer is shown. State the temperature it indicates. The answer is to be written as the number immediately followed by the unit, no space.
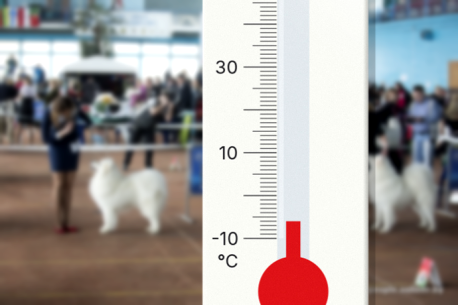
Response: -6°C
